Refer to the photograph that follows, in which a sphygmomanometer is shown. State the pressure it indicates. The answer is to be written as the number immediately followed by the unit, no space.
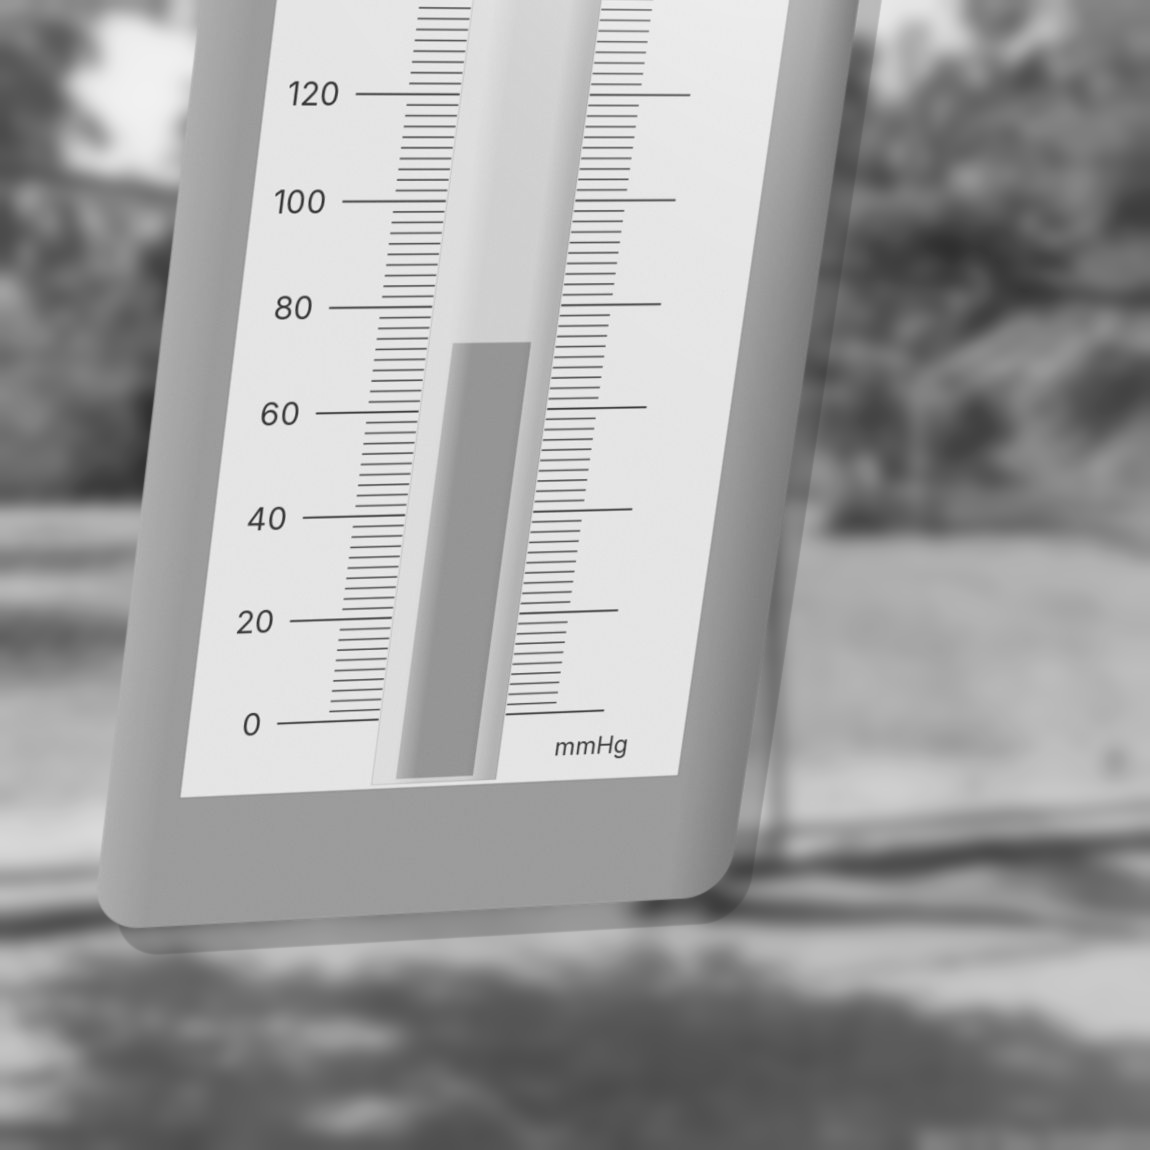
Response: 73mmHg
